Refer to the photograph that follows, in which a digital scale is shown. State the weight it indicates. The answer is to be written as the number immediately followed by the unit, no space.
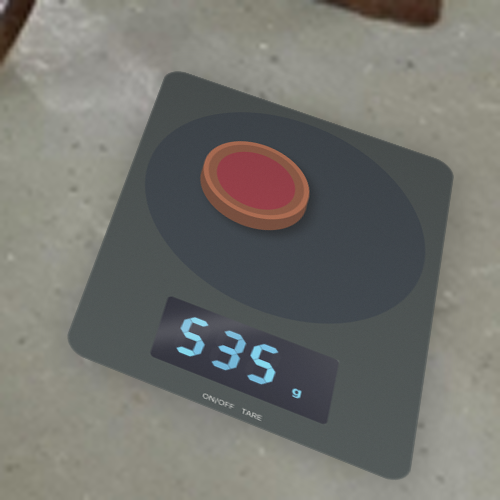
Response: 535g
